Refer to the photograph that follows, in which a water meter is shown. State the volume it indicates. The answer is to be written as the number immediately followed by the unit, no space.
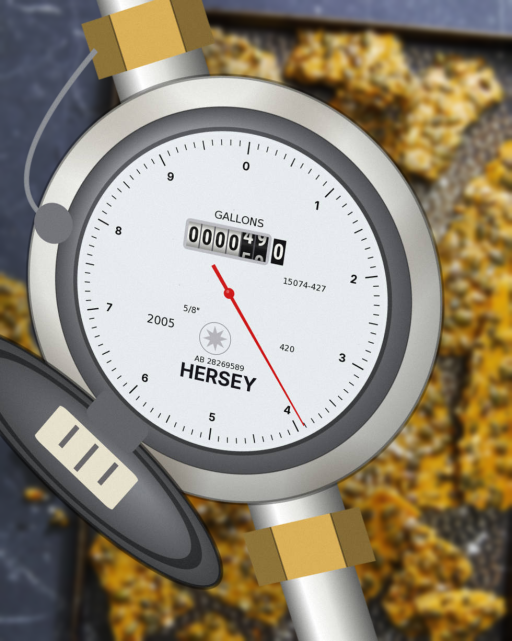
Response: 493.9gal
